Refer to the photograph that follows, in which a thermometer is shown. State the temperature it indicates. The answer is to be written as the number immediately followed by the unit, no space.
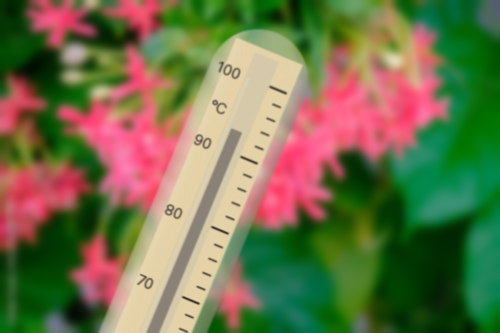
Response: 93°C
